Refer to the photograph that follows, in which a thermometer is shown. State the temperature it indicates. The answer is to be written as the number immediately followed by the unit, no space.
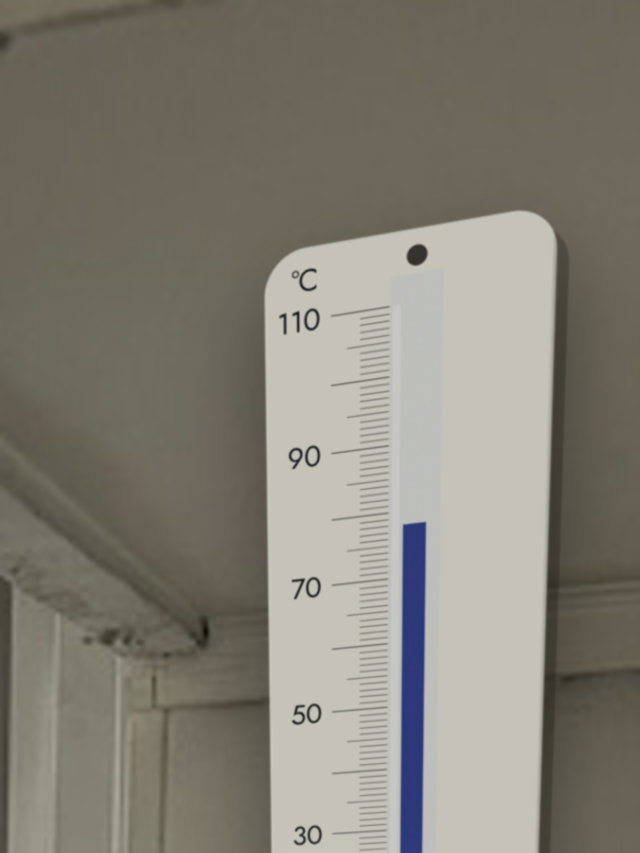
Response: 78°C
